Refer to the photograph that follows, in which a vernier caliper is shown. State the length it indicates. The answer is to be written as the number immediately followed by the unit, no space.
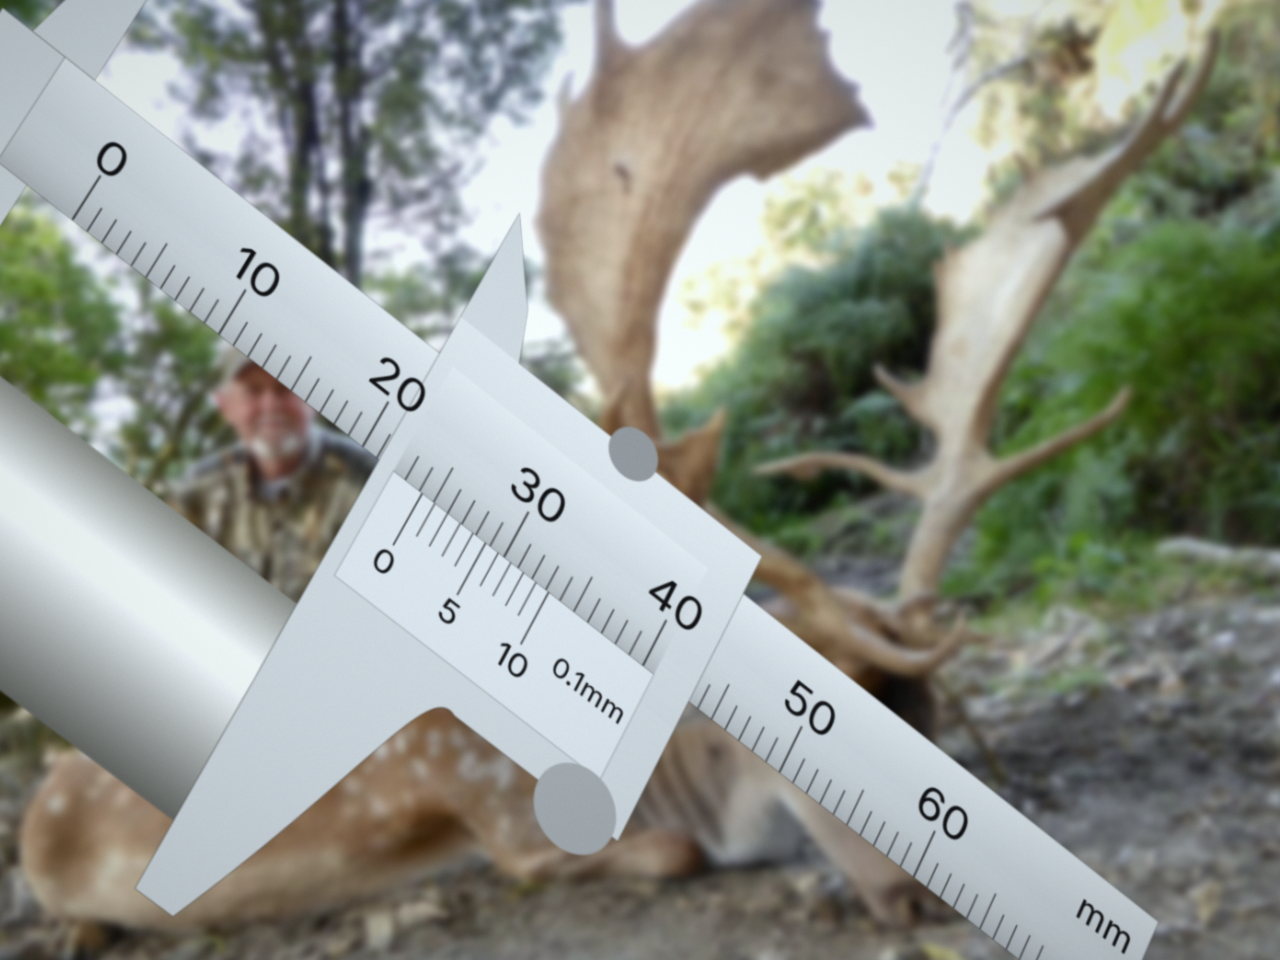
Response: 24.2mm
